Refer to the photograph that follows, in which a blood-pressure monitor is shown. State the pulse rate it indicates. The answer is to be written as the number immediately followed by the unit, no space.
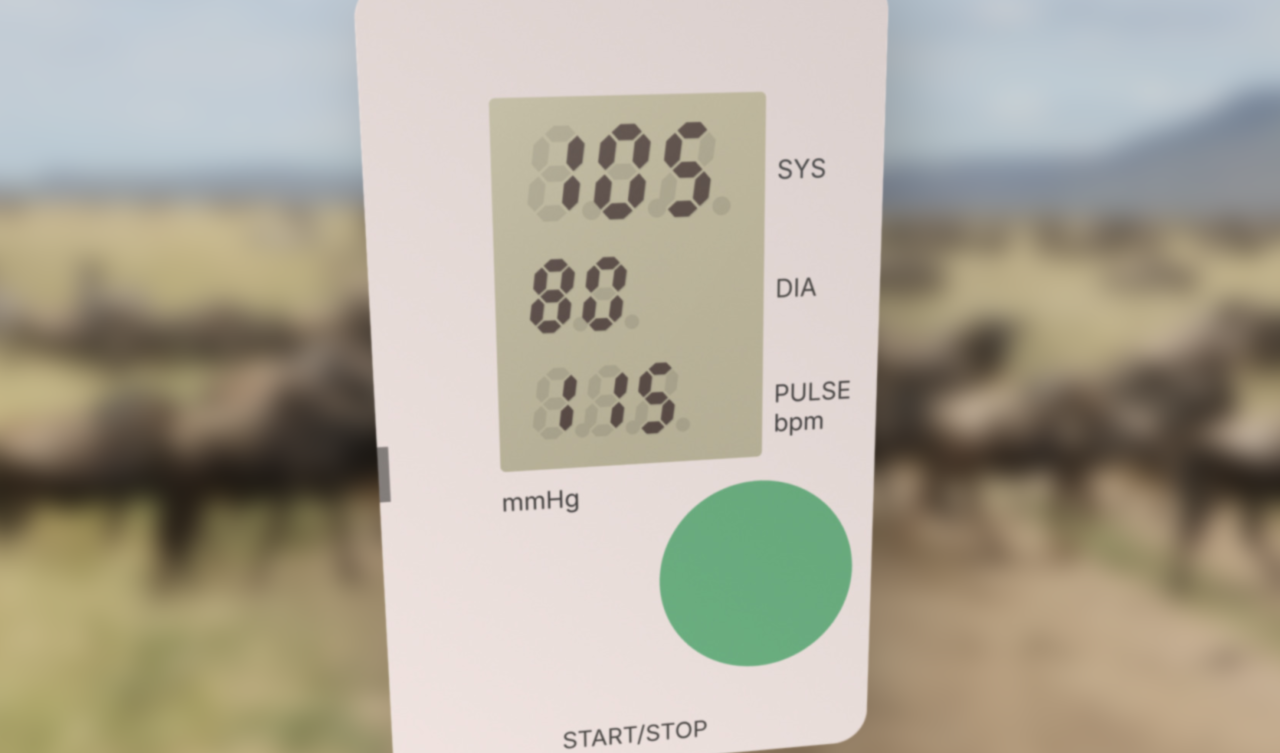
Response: 115bpm
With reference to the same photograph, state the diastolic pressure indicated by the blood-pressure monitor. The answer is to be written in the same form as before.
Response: 80mmHg
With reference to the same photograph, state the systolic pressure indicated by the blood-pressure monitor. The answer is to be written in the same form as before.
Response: 105mmHg
